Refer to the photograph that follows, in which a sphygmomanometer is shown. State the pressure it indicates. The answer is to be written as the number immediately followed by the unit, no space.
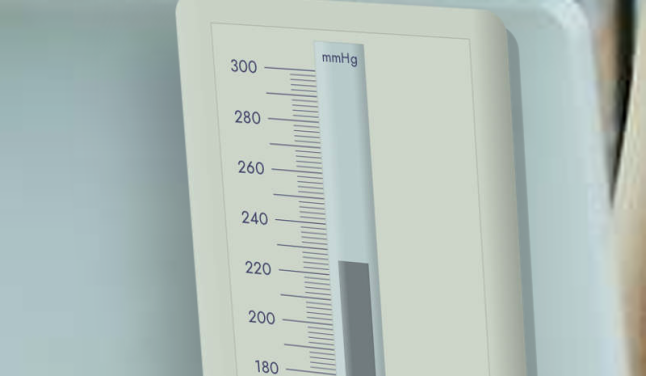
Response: 226mmHg
